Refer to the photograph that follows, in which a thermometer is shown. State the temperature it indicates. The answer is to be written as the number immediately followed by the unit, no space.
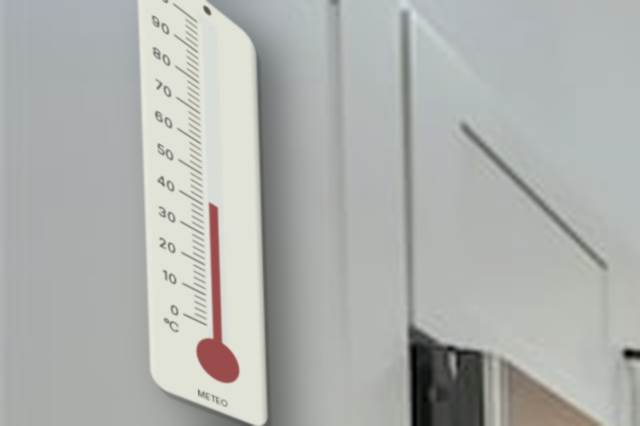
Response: 42°C
